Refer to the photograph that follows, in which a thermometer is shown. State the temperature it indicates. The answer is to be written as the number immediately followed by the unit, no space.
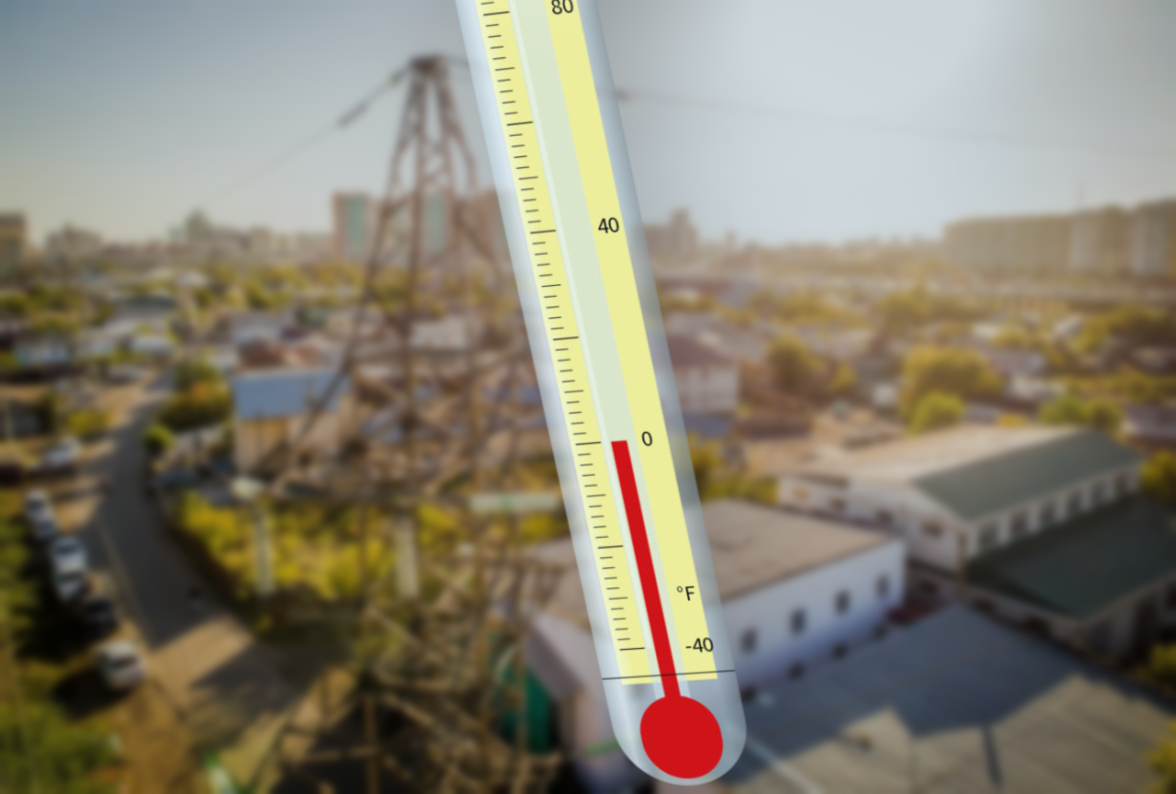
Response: 0°F
